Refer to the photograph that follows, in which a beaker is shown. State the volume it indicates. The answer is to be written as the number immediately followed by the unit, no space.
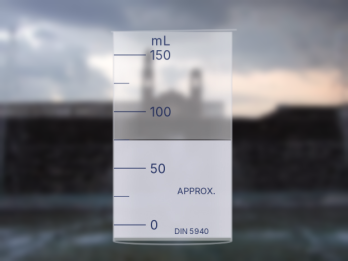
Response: 75mL
